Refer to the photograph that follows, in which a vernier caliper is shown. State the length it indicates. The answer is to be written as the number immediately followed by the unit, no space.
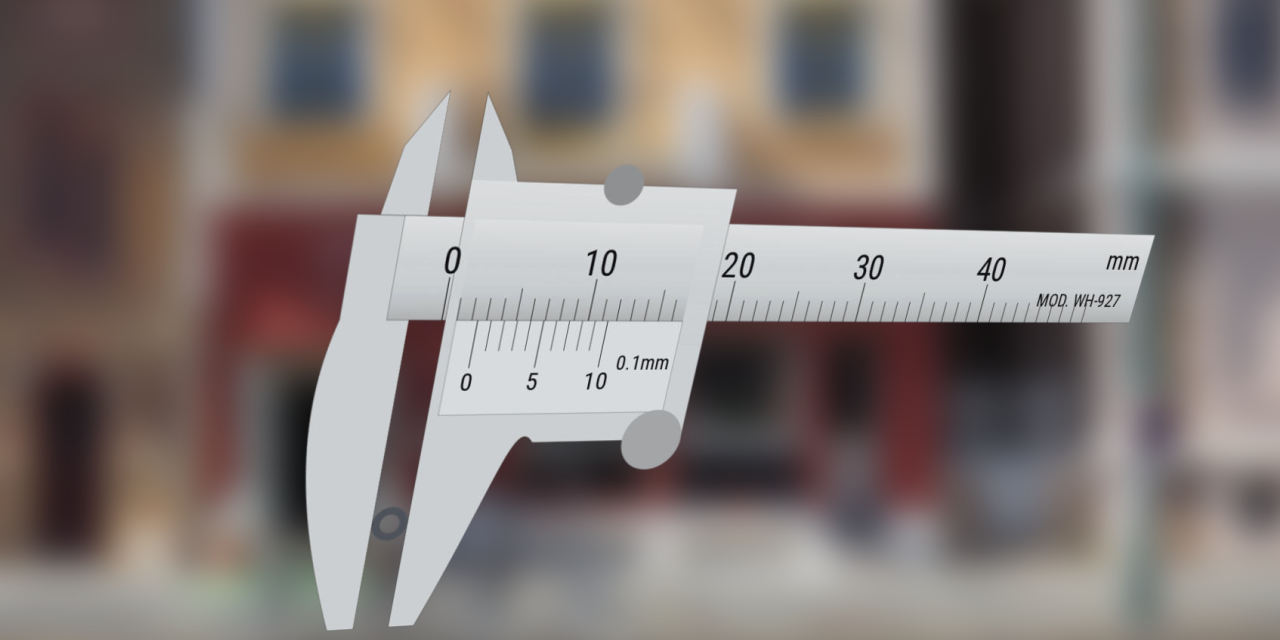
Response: 2.4mm
